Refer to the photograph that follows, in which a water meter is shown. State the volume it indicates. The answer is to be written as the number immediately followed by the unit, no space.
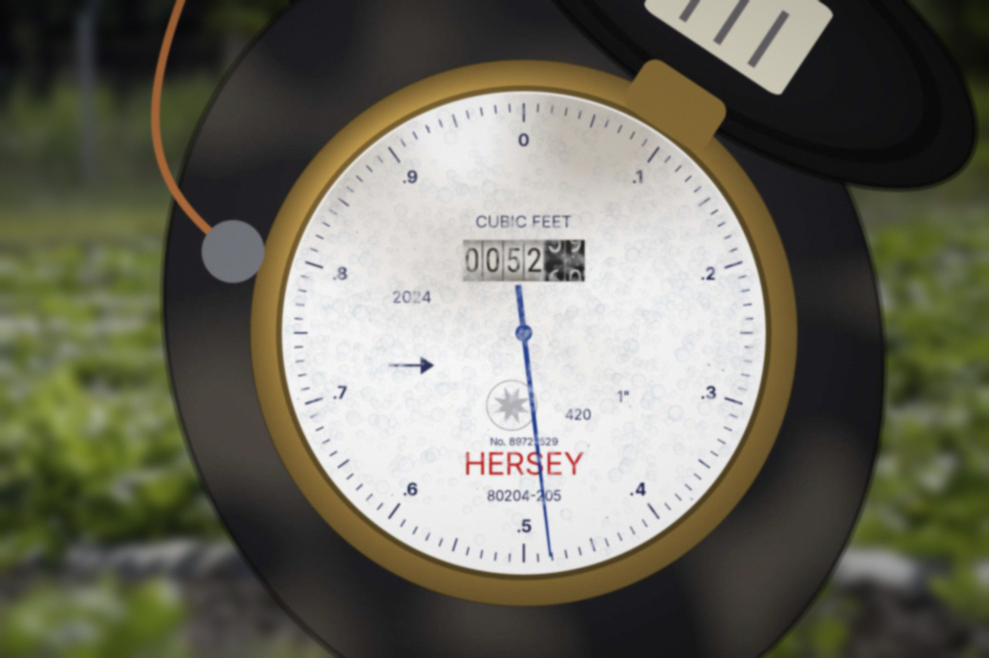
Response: 5259.48ft³
